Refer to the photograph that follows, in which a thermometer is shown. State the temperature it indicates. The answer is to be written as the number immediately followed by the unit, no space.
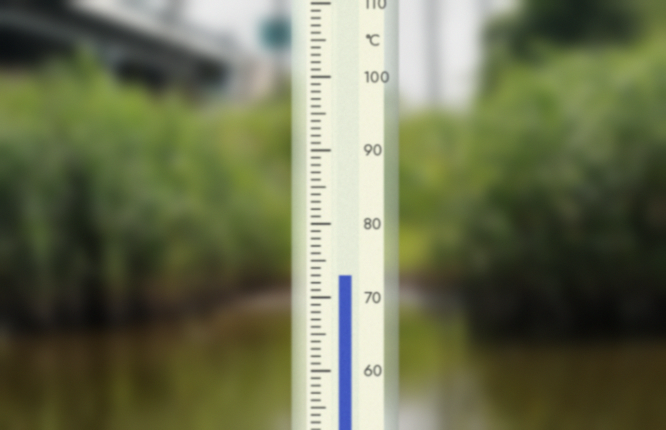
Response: 73°C
